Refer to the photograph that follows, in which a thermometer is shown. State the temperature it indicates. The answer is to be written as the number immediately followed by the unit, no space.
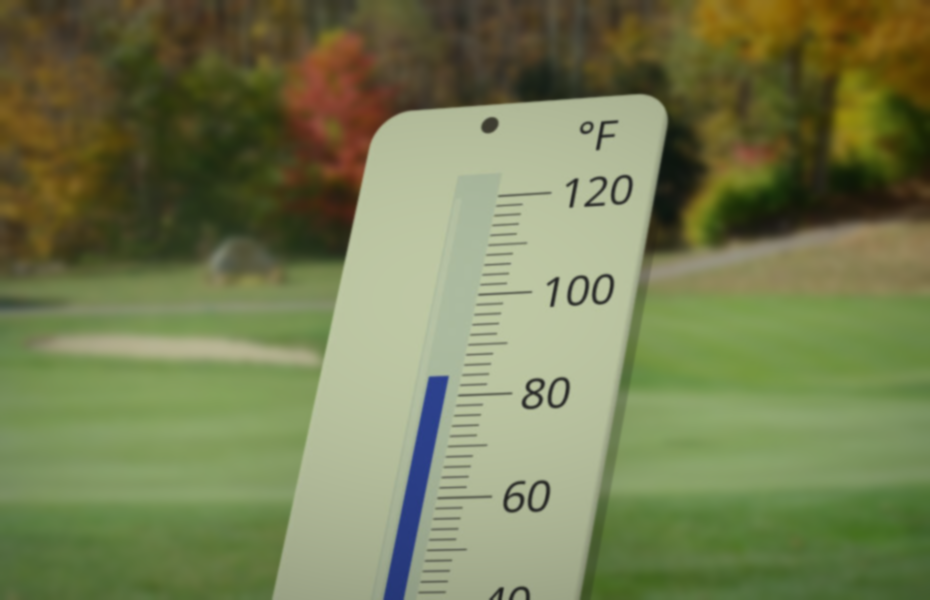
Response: 84°F
